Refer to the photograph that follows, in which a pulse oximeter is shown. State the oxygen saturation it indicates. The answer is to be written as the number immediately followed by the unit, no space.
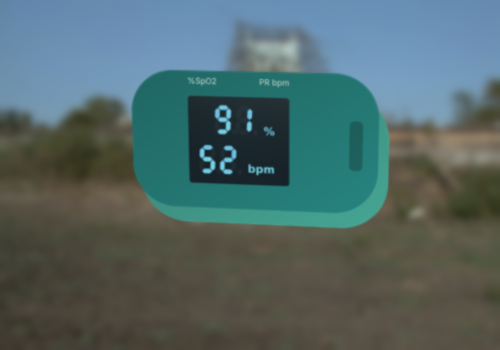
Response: 91%
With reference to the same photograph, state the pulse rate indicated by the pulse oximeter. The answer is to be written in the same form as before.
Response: 52bpm
